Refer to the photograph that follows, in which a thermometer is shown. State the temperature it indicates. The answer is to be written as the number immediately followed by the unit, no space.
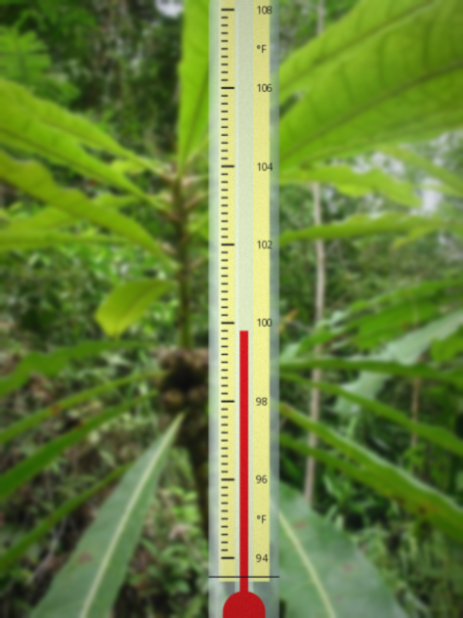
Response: 99.8°F
